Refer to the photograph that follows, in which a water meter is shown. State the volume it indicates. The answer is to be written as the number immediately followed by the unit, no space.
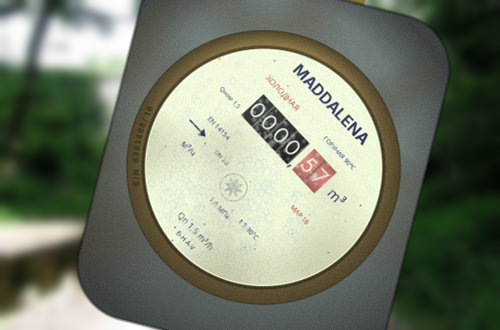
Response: 0.57m³
